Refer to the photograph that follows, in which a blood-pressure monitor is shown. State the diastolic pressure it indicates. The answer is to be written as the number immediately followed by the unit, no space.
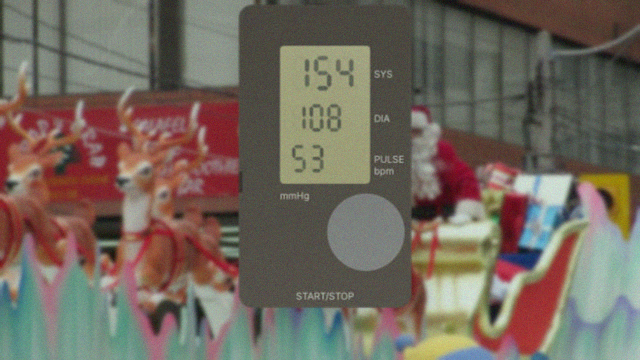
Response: 108mmHg
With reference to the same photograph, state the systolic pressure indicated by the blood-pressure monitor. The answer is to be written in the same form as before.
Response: 154mmHg
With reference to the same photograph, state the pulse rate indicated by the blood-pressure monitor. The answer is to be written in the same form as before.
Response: 53bpm
